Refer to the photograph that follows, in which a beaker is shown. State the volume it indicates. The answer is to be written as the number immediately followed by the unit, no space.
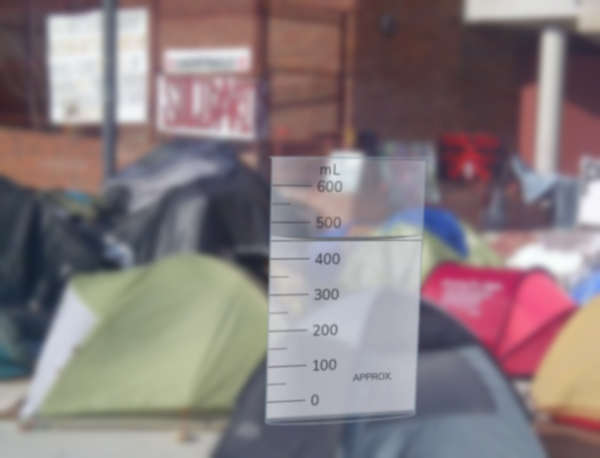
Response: 450mL
